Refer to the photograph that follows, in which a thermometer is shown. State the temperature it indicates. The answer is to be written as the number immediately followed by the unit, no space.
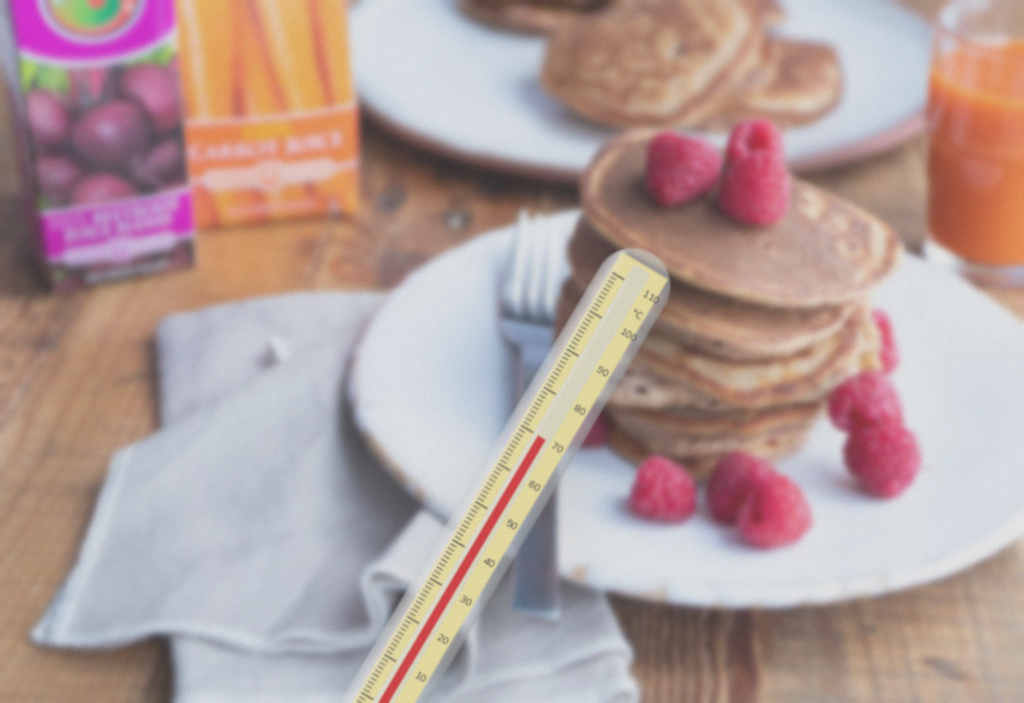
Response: 70°C
